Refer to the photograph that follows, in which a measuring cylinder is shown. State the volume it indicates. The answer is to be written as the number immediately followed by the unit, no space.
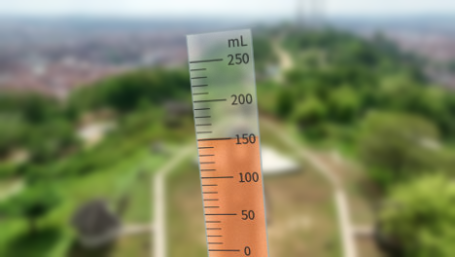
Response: 150mL
